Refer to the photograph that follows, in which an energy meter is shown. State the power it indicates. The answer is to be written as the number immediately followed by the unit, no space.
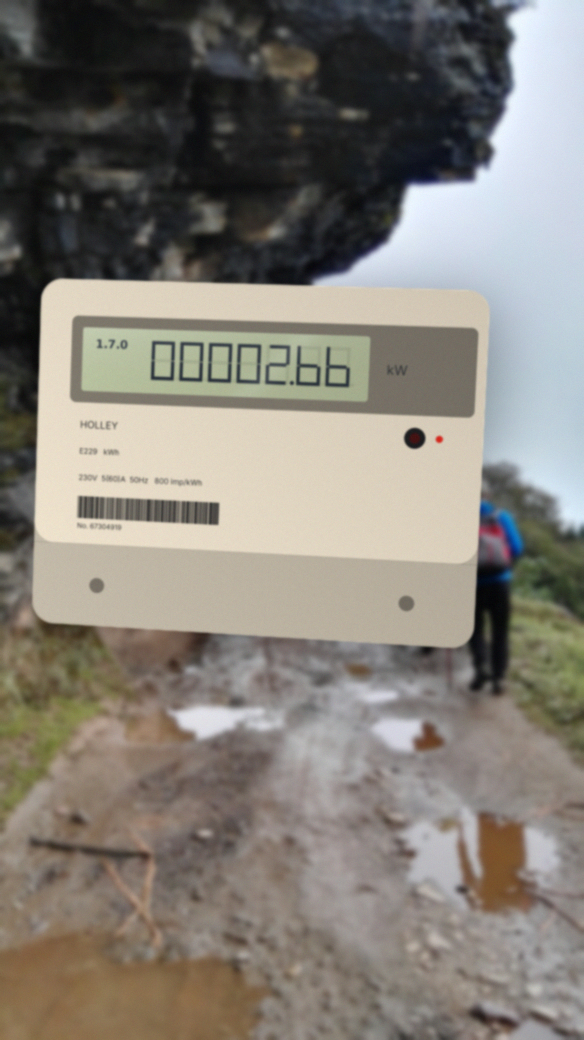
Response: 2.66kW
